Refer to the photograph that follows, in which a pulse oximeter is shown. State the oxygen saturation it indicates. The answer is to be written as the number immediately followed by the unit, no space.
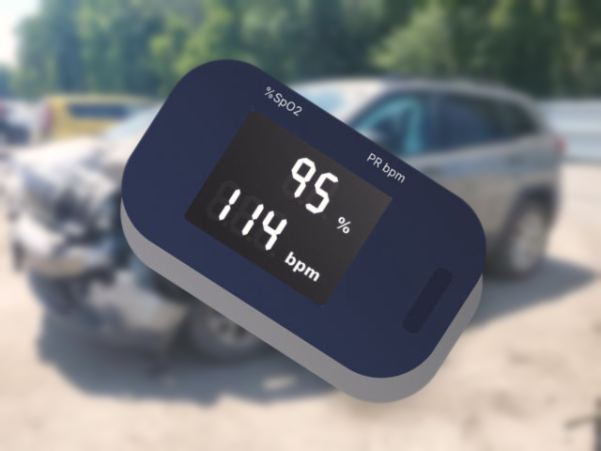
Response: 95%
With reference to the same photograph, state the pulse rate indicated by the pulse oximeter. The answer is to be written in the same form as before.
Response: 114bpm
